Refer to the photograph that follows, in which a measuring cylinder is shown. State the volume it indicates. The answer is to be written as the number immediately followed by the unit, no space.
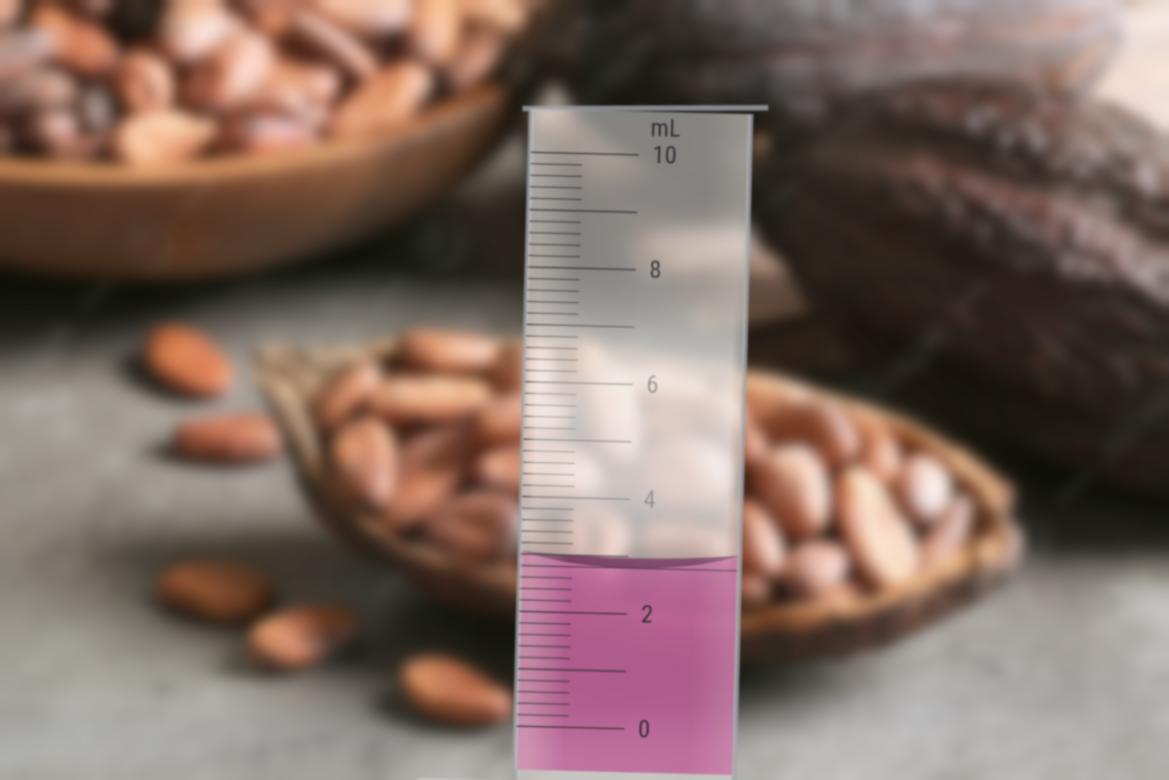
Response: 2.8mL
